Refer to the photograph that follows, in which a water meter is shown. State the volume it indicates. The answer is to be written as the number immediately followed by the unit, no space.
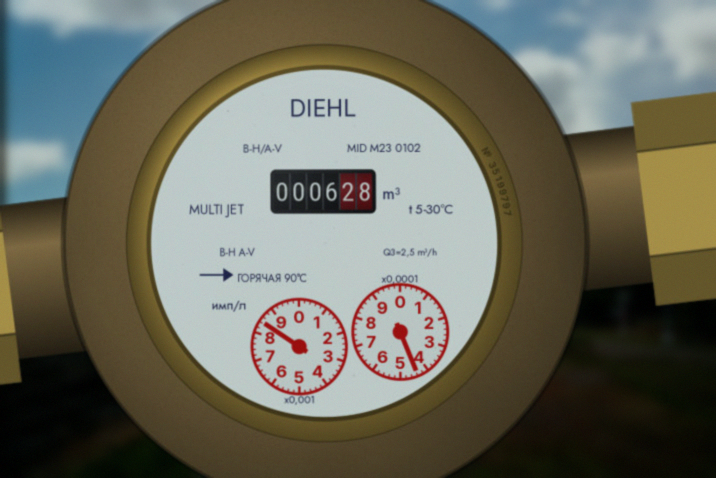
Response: 6.2884m³
